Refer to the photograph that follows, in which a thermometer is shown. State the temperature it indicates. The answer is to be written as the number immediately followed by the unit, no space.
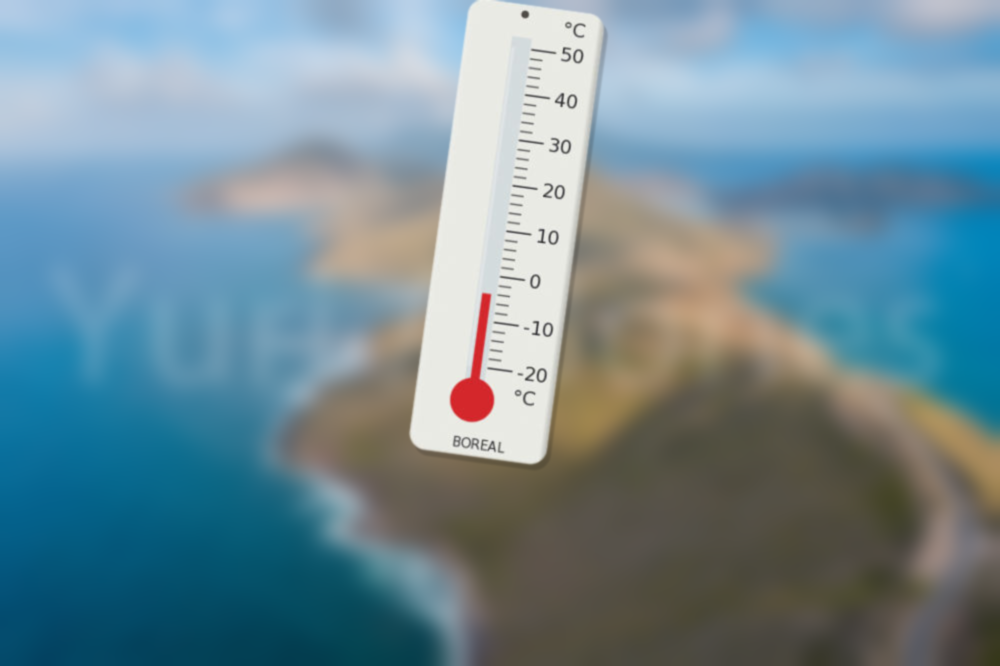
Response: -4°C
